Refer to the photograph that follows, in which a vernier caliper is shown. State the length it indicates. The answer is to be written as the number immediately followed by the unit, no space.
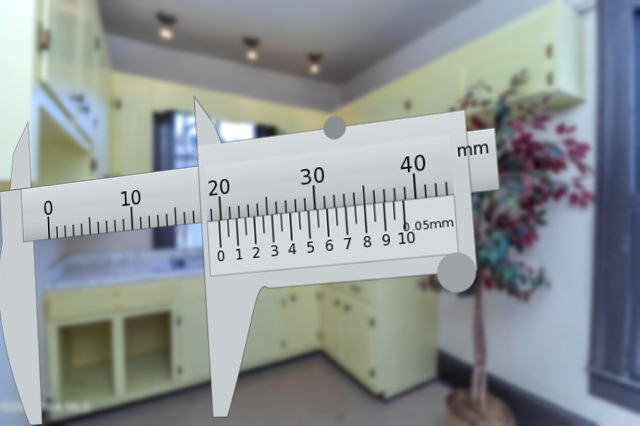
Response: 19.8mm
